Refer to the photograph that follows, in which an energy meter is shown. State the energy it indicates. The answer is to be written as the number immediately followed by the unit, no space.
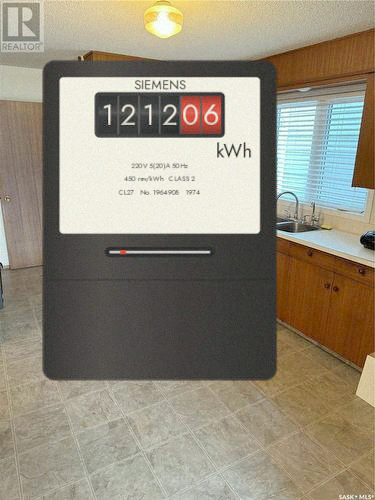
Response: 1212.06kWh
